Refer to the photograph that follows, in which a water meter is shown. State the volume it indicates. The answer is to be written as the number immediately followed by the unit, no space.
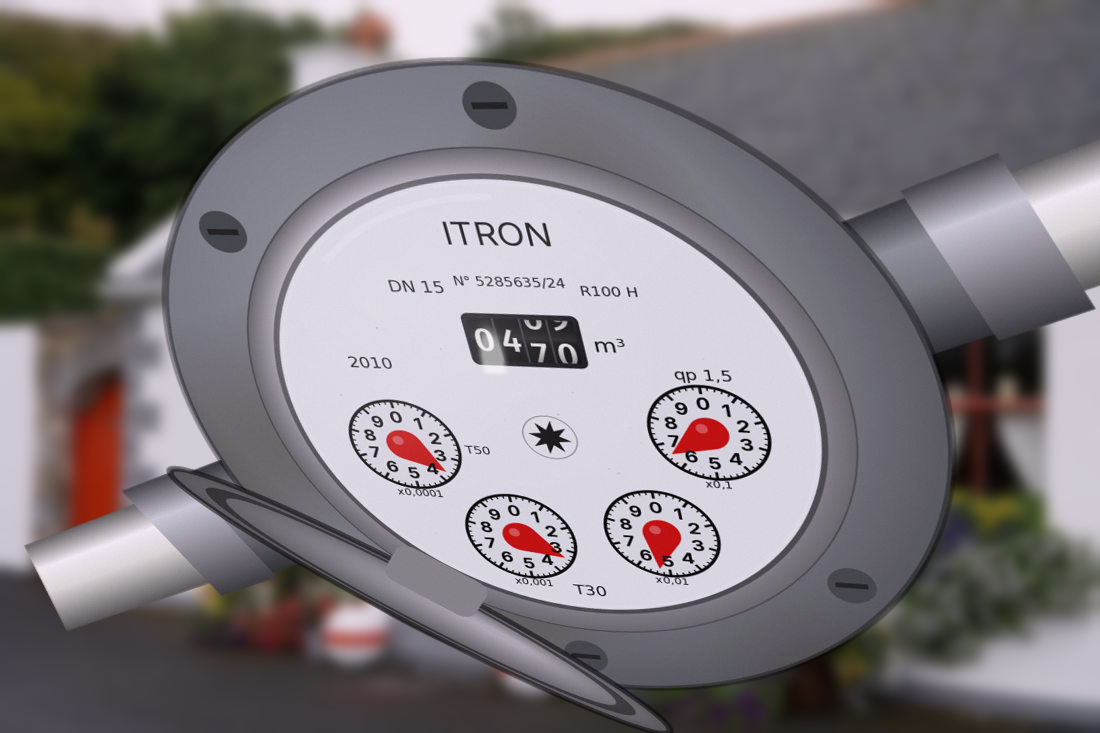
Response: 469.6533m³
